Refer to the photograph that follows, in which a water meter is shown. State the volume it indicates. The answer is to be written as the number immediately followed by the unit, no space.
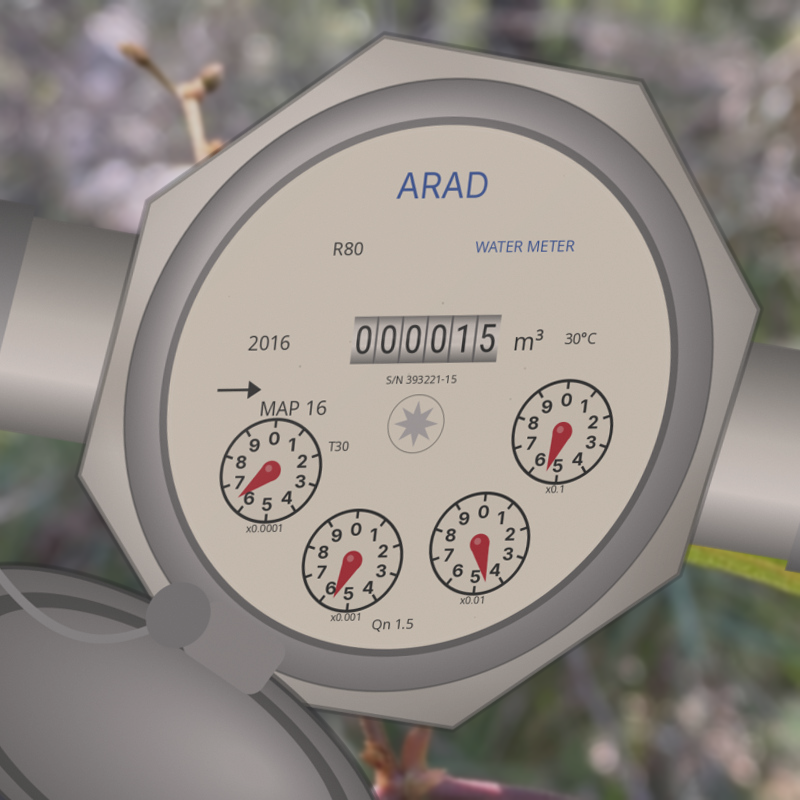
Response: 15.5456m³
